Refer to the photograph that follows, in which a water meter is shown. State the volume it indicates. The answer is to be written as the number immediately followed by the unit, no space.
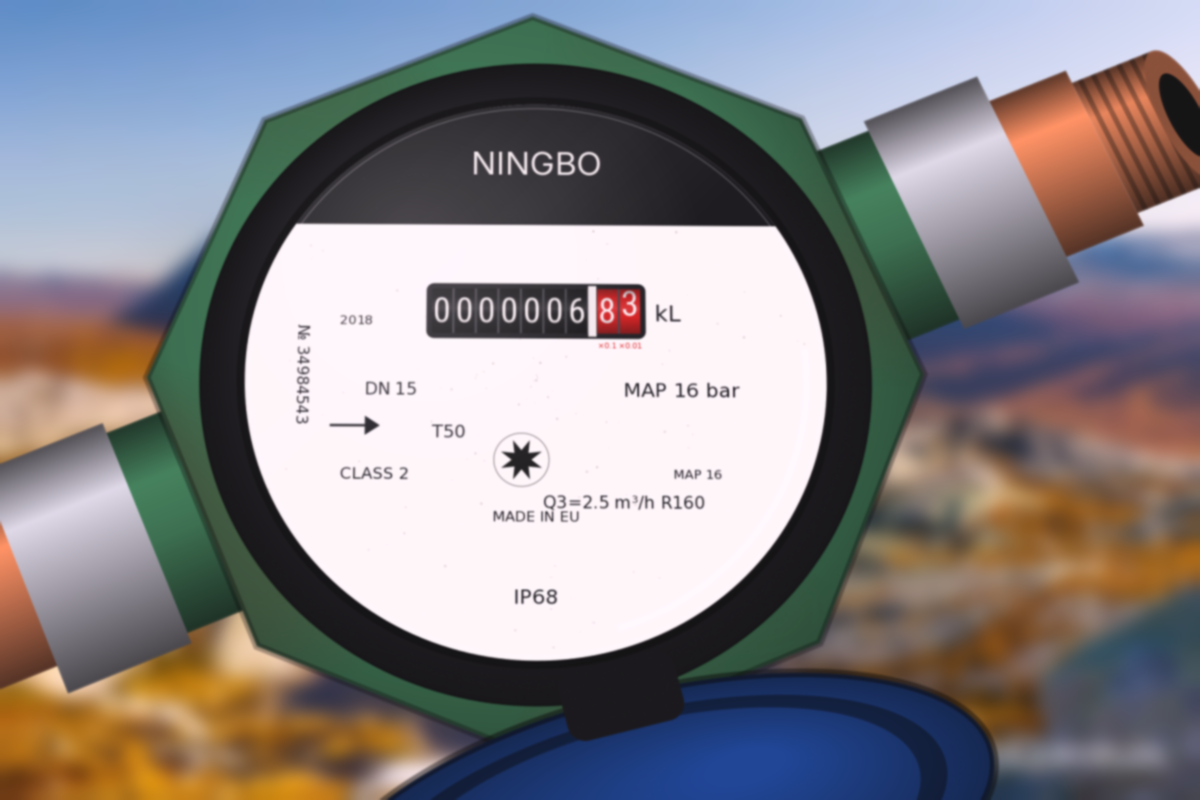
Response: 6.83kL
